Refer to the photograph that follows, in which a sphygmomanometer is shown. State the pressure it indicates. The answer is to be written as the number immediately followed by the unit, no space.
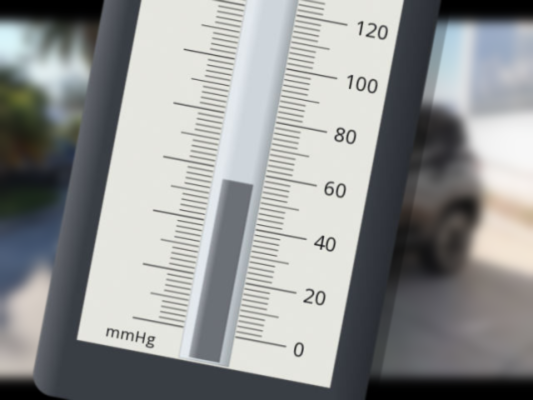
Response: 56mmHg
